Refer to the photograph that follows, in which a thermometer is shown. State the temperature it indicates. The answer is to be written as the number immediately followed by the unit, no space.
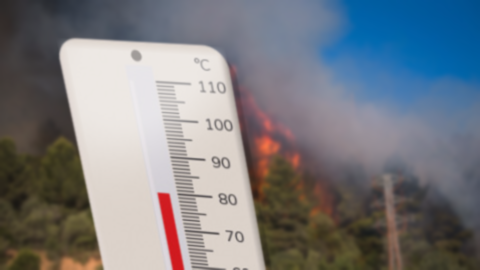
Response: 80°C
